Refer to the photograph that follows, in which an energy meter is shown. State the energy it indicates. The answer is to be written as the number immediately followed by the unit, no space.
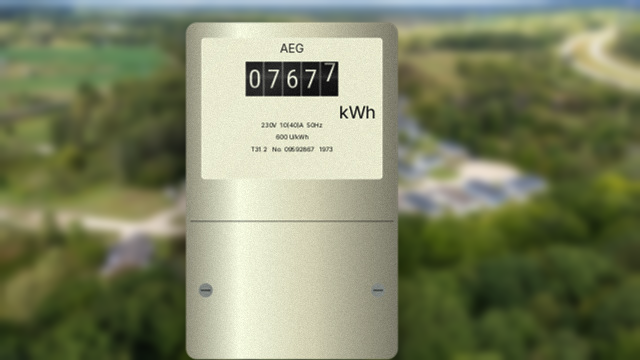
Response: 7677kWh
